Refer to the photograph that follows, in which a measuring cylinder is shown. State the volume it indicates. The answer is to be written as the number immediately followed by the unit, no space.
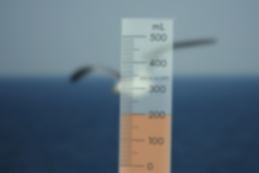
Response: 200mL
